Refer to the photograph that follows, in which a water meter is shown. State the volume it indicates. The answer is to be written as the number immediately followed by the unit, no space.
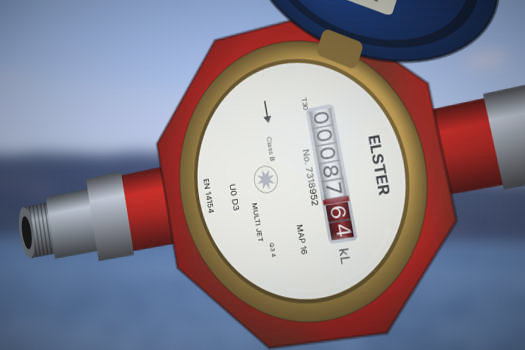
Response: 87.64kL
